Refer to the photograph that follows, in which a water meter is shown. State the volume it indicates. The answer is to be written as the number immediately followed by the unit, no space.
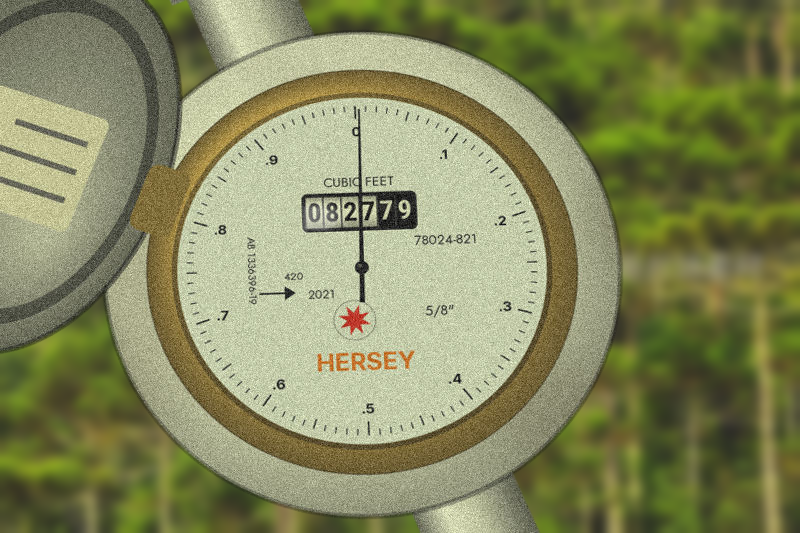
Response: 82779.00ft³
